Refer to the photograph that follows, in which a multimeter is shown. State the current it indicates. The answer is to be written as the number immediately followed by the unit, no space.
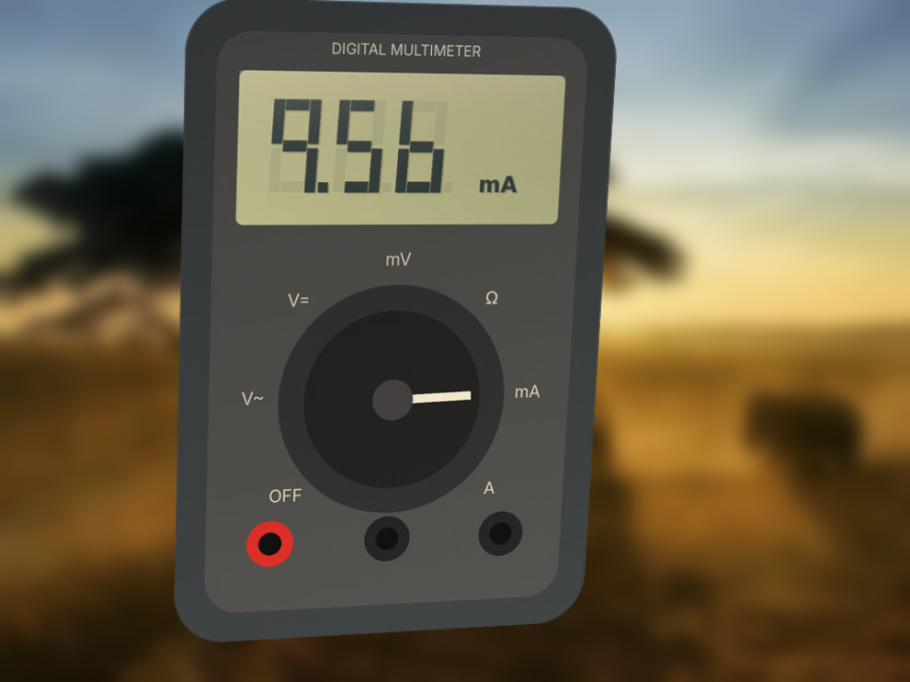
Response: 9.56mA
